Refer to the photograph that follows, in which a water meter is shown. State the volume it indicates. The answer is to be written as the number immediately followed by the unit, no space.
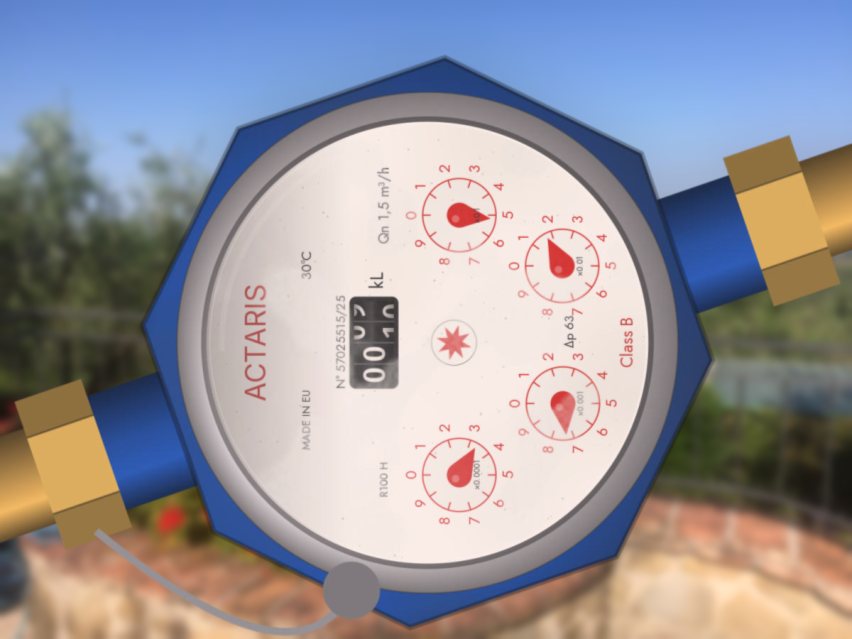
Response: 9.5173kL
